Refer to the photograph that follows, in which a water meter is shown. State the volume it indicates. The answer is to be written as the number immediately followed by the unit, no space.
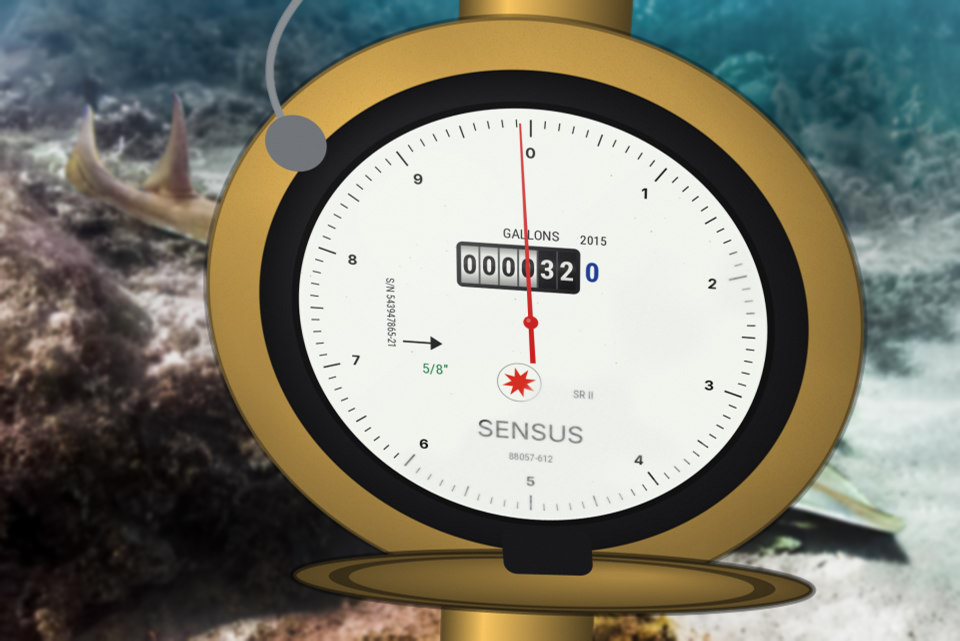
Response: 319.9gal
